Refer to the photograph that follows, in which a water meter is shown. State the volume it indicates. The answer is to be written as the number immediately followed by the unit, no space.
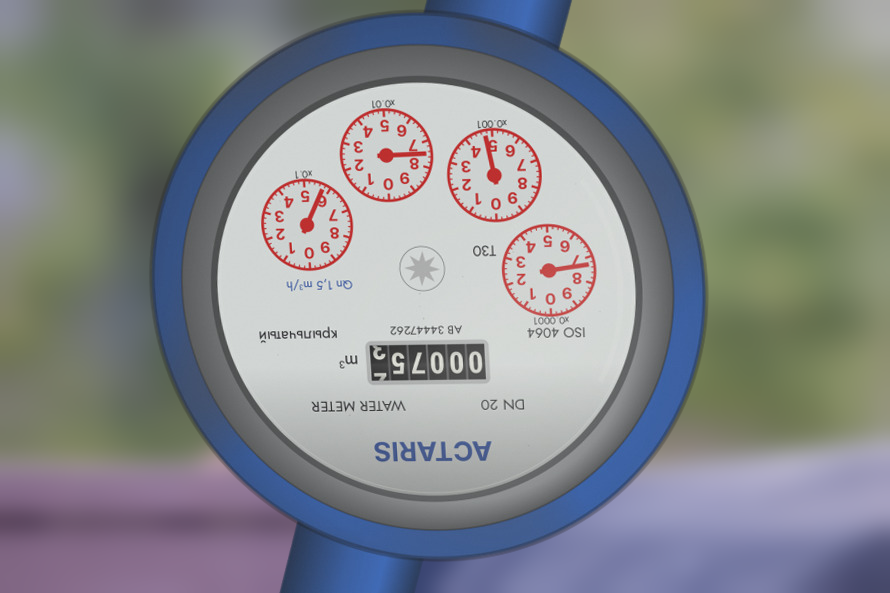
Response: 752.5747m³
